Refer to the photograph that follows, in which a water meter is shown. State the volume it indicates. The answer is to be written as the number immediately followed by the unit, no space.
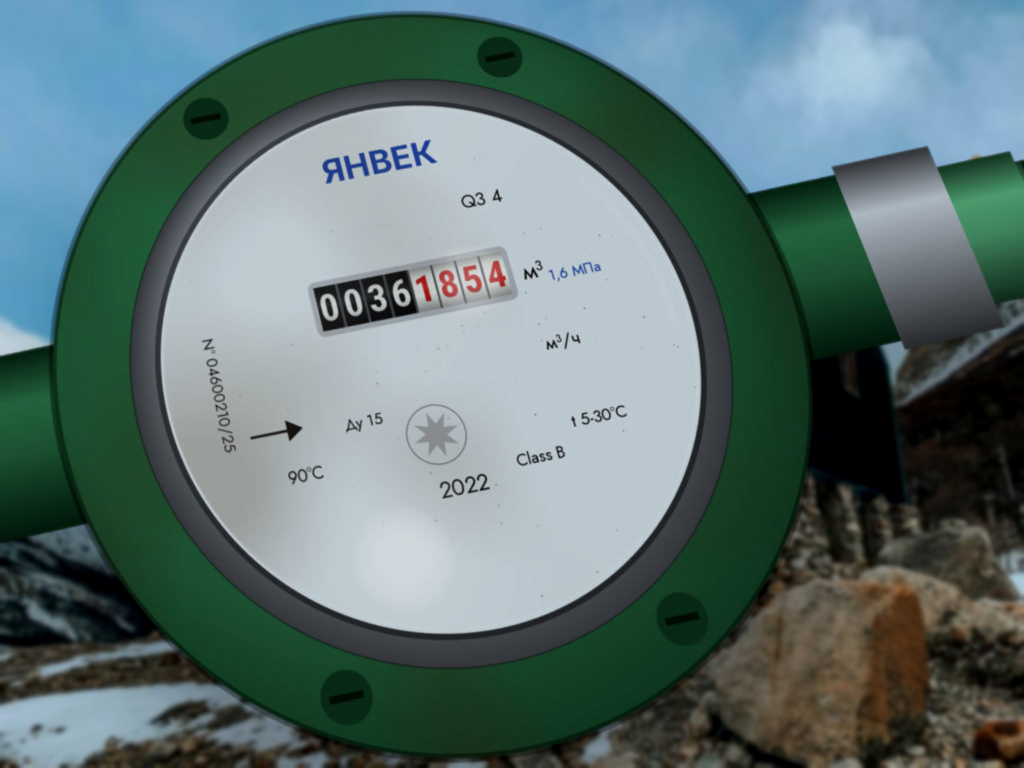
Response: 36.1854m³
